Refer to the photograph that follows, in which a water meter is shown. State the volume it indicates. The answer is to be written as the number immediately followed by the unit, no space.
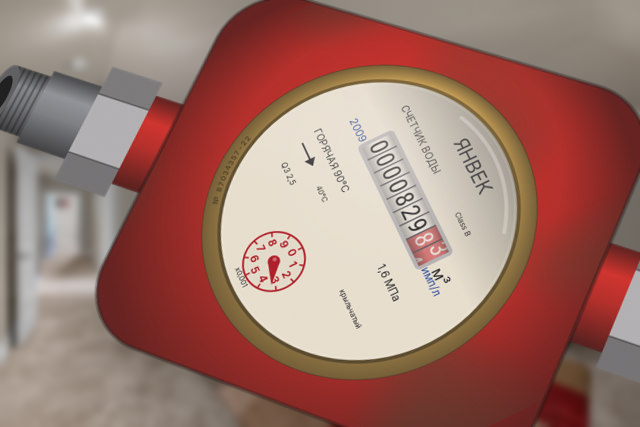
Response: 829.833m³
